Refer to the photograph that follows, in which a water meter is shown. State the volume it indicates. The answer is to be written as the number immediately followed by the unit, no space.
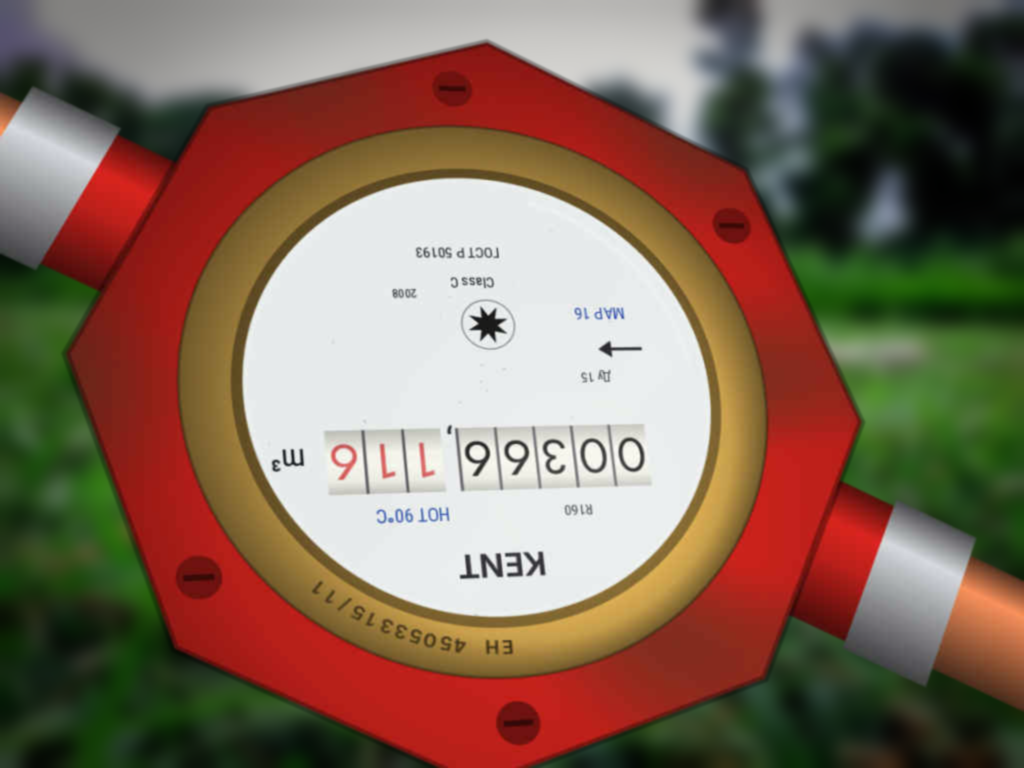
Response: 366.116m³
